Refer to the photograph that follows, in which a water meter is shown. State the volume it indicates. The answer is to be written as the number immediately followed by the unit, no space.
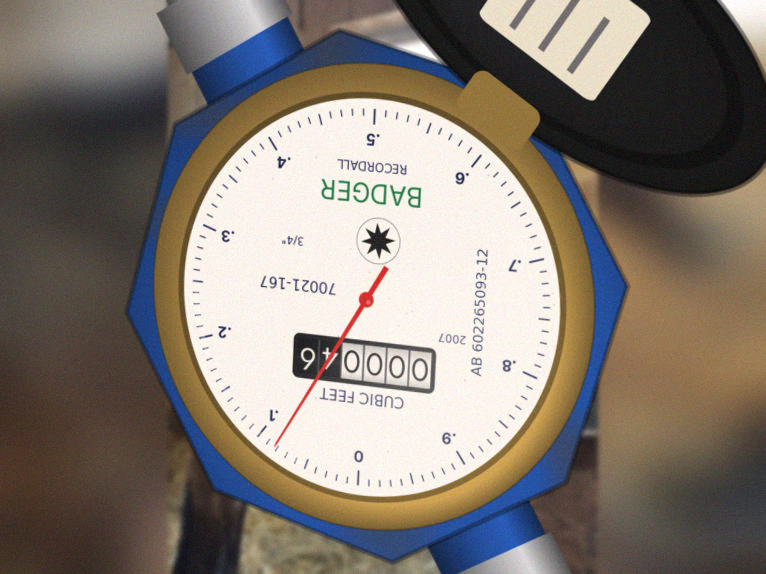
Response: 46.08ft³
